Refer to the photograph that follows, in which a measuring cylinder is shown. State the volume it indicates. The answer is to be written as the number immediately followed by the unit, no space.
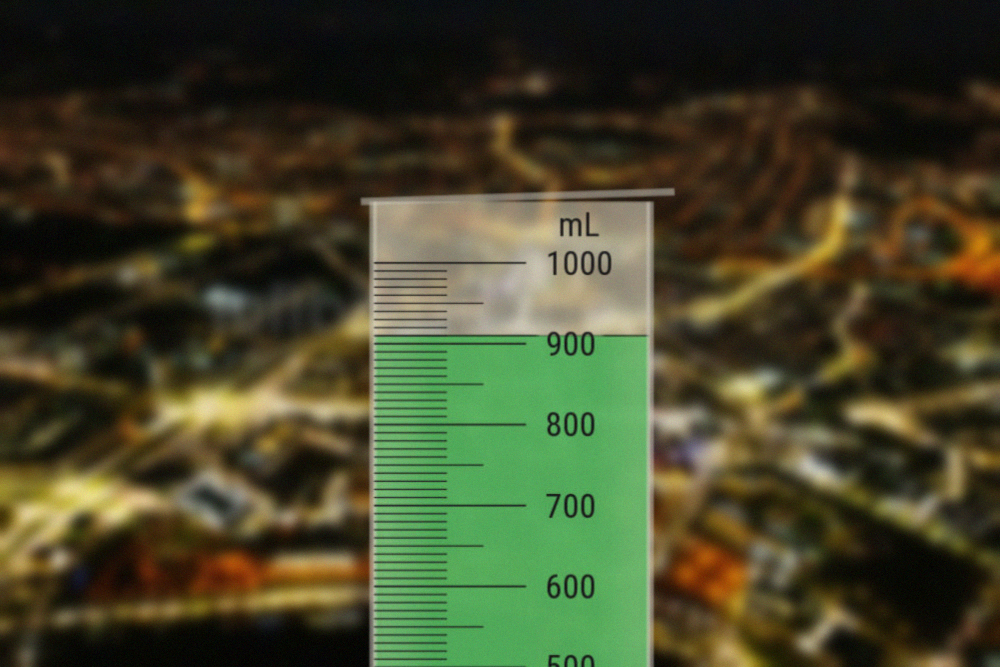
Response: 910mL
